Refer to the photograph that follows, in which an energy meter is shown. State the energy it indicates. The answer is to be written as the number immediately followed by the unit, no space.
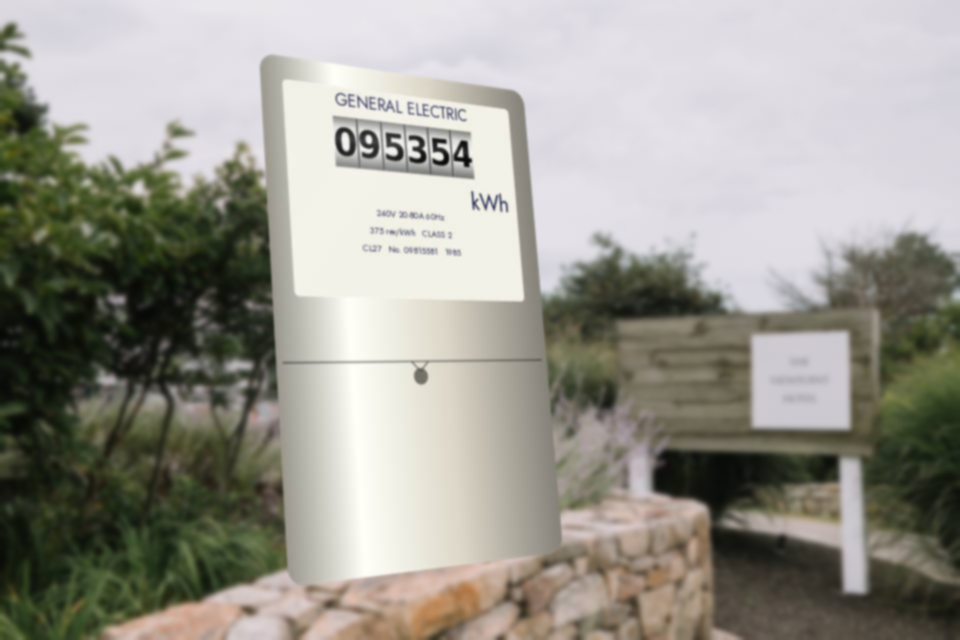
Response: 95354kWh
